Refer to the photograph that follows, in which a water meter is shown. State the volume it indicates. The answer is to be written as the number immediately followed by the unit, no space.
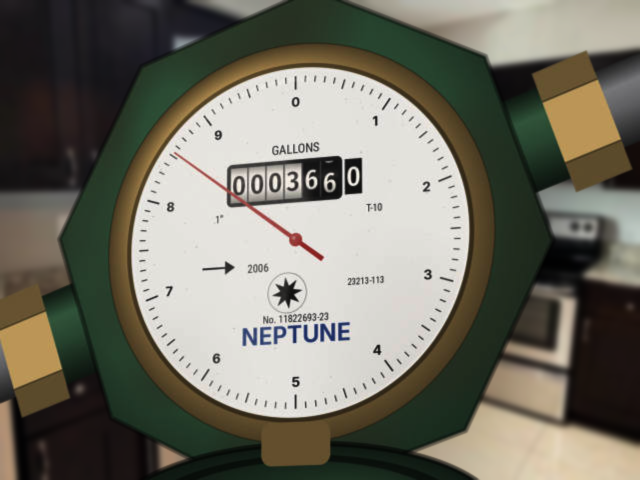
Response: 3658.5gal
